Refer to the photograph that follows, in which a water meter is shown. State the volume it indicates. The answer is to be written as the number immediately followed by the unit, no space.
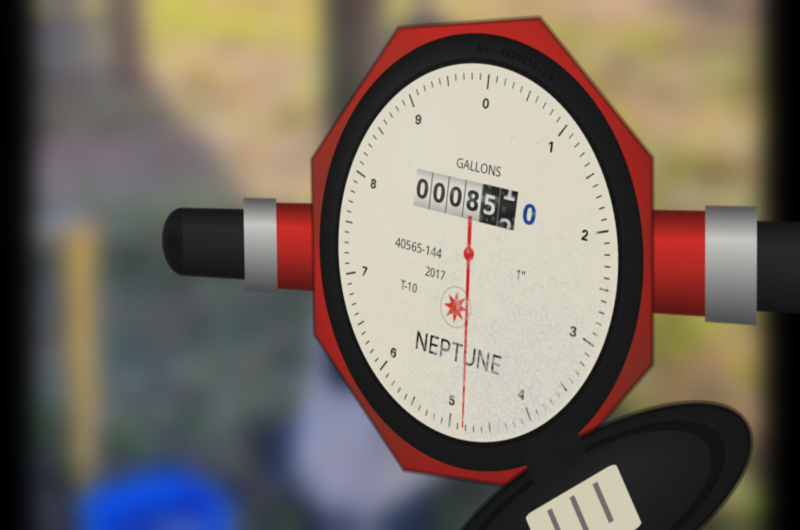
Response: 8514.8gal
